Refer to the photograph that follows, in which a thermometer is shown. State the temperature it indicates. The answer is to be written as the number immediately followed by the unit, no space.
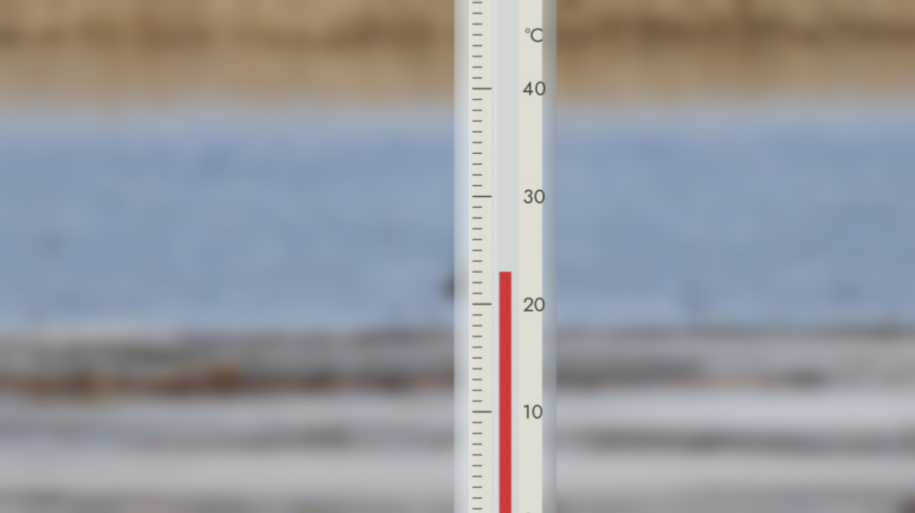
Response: 23°C
